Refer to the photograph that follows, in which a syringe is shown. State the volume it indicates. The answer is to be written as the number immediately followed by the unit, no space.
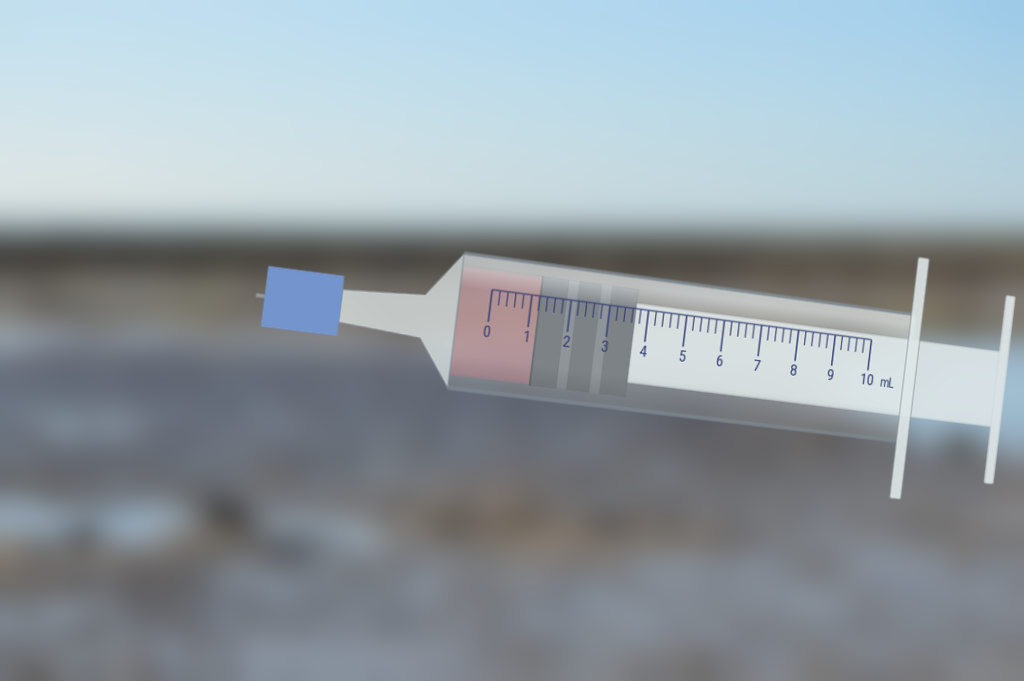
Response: 1.2mL
